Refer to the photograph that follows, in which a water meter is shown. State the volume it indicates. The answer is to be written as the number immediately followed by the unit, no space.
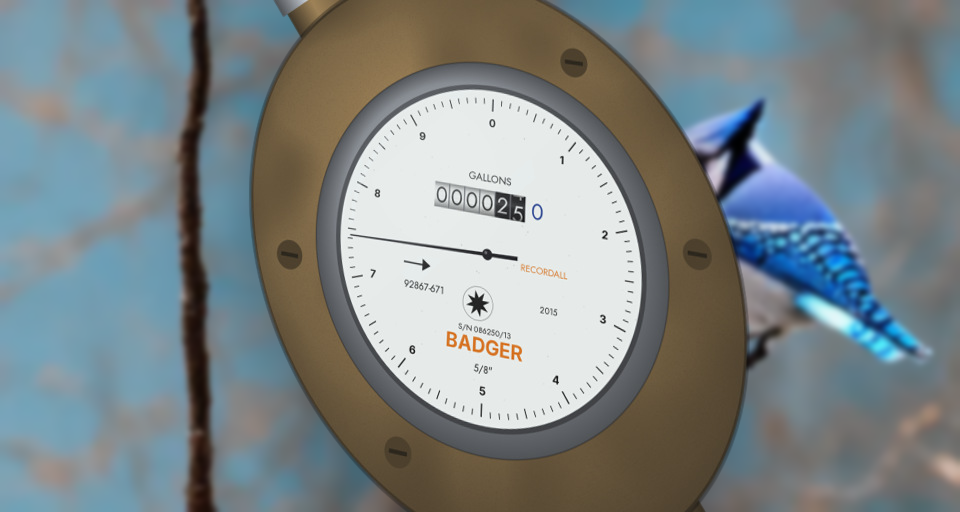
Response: 247.4gal
